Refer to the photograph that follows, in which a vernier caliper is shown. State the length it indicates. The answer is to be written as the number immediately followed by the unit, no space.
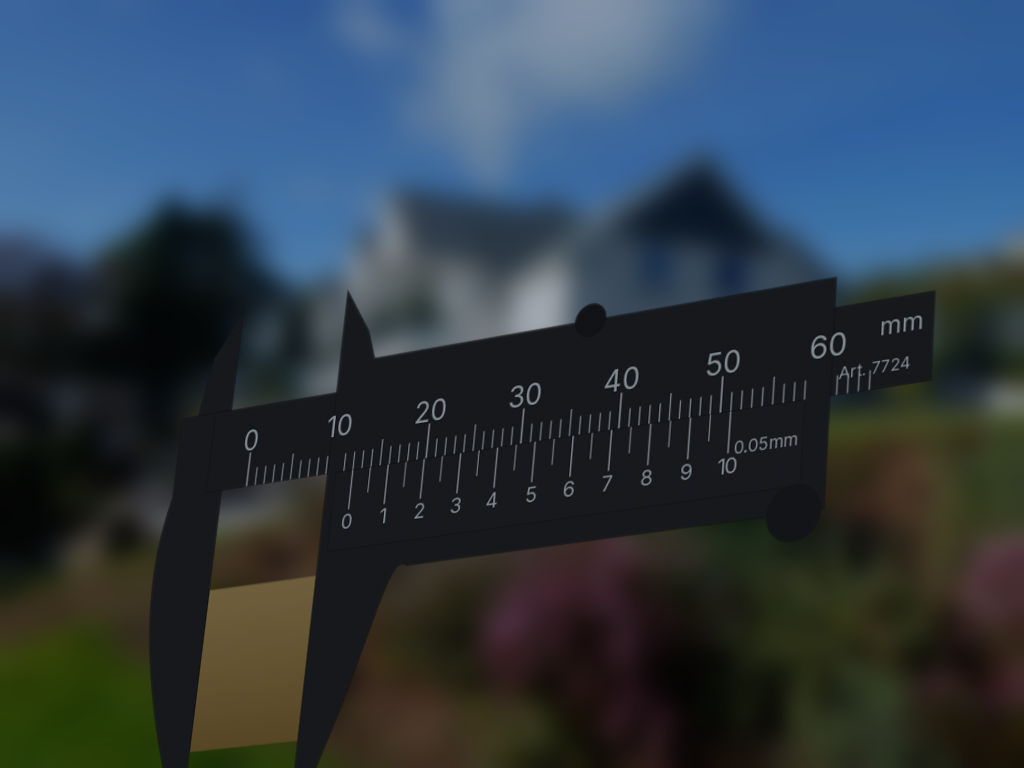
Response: 12.0mm
